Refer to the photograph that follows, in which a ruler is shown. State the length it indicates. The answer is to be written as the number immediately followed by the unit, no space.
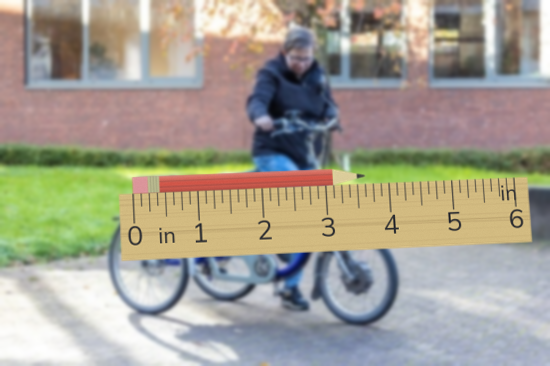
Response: 3.625in
